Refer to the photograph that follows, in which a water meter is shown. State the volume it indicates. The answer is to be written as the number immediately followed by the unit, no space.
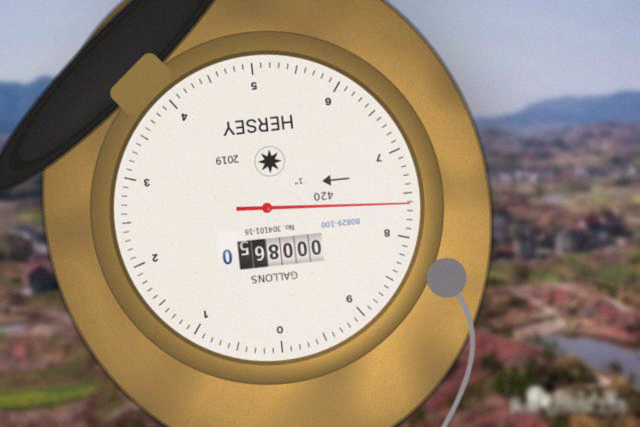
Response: 8647.6gal
